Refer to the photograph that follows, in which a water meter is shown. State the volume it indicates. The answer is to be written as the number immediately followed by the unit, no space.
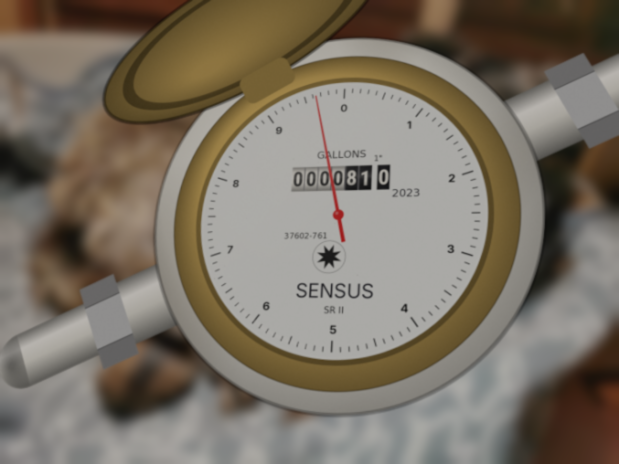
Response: 809.6gal
